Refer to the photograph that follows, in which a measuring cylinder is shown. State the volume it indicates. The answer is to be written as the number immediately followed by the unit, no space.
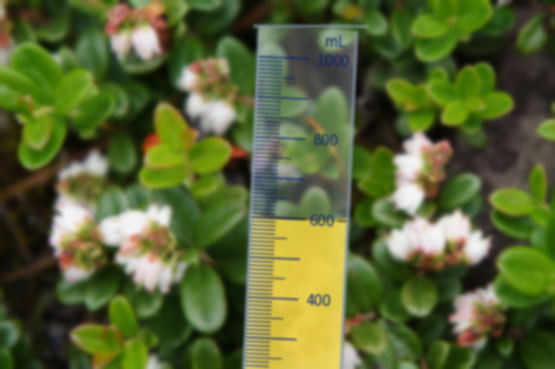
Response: 600mL
